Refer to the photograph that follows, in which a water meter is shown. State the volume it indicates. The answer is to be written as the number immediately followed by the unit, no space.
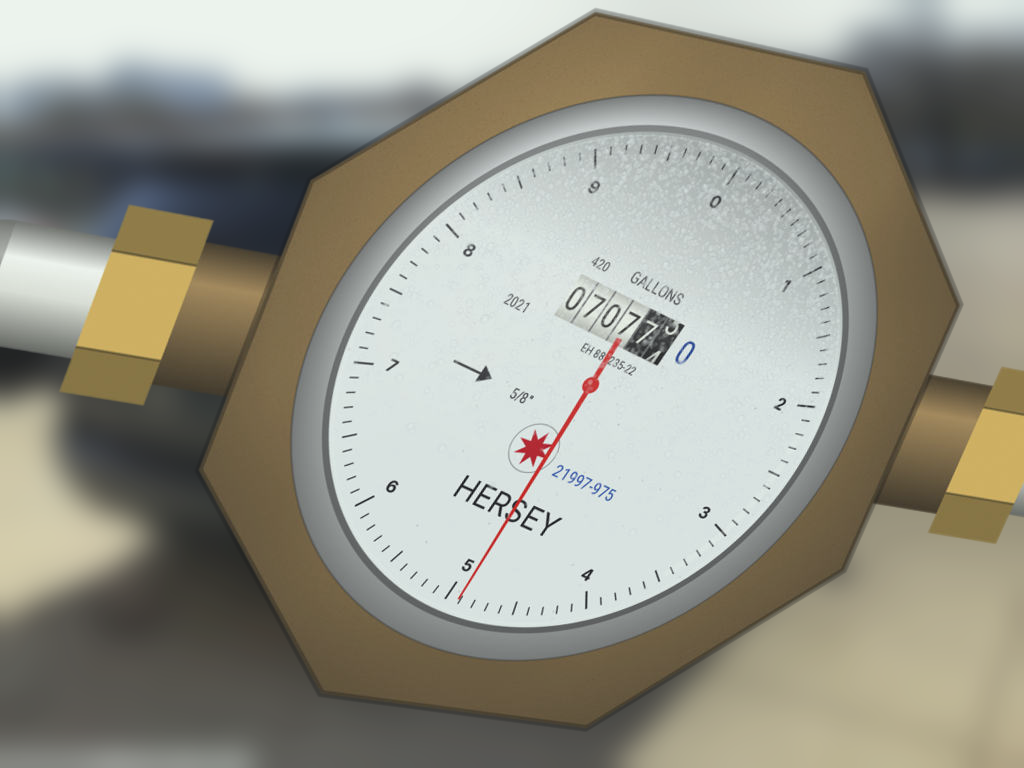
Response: 707734.9gal
